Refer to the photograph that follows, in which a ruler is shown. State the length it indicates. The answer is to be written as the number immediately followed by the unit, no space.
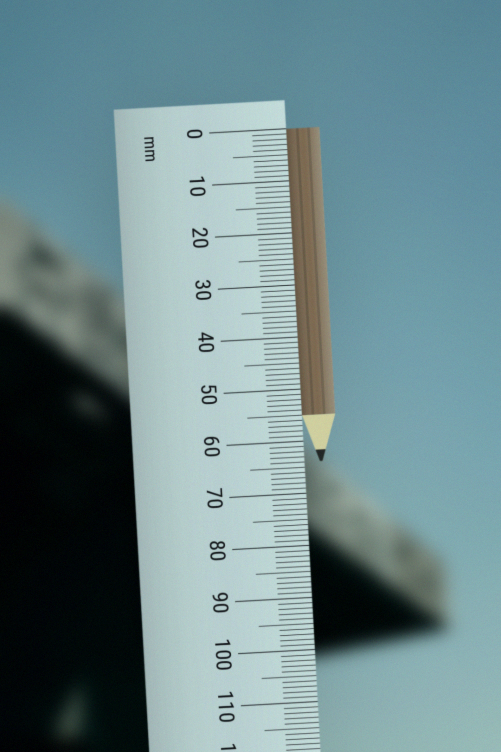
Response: 64mm
